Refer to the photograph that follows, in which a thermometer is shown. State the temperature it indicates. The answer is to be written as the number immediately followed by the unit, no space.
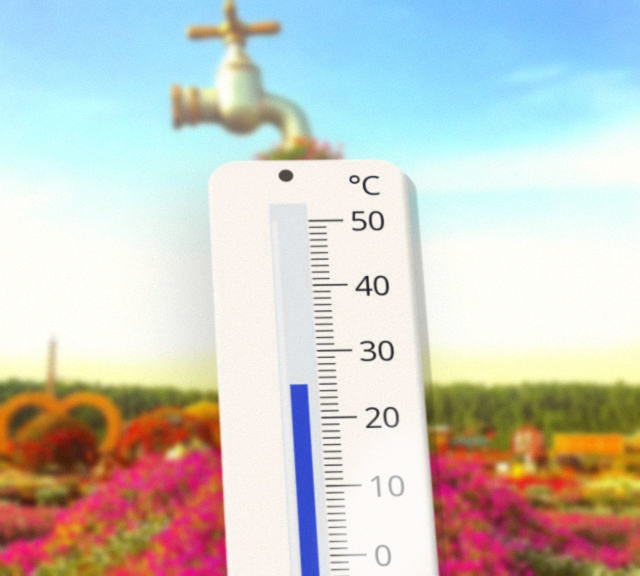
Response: 25°C
